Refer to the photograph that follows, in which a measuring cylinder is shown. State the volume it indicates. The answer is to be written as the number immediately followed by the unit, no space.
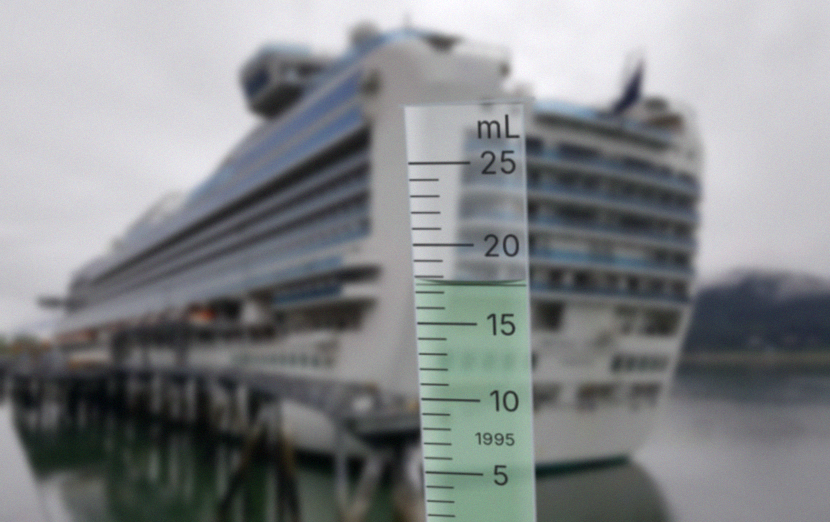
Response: 17.5mL
